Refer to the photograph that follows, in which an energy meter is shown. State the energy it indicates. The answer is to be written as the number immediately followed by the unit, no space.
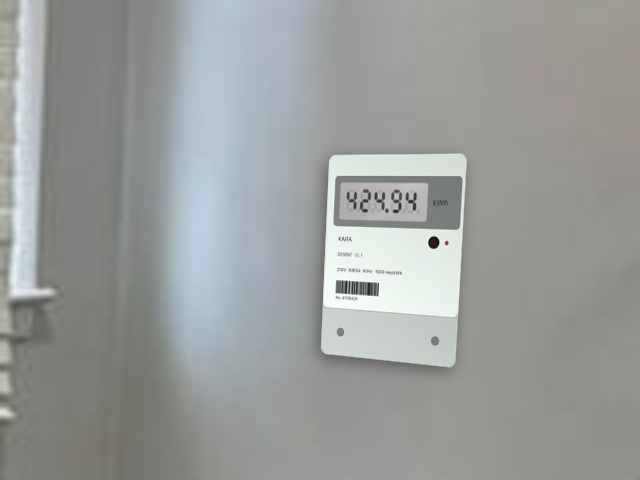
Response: 424.94kWh
